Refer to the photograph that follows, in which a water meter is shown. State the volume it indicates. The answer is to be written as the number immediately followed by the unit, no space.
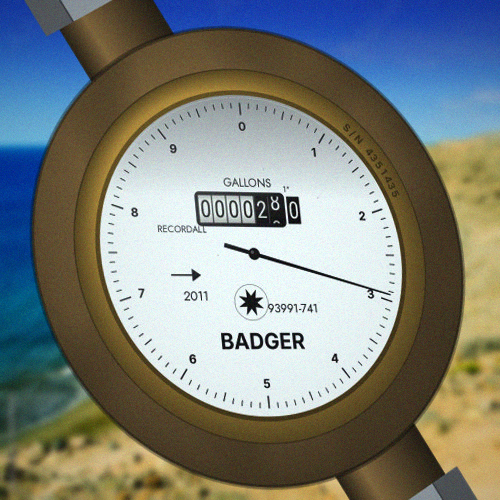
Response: 282.9gal
